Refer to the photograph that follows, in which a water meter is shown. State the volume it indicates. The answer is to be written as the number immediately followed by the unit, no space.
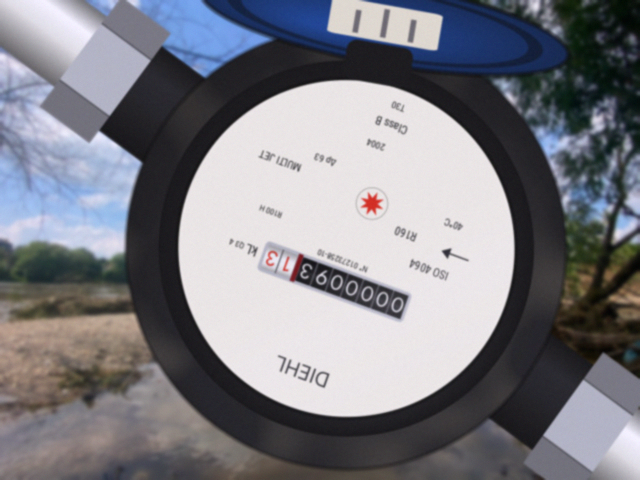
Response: 93.13kL
